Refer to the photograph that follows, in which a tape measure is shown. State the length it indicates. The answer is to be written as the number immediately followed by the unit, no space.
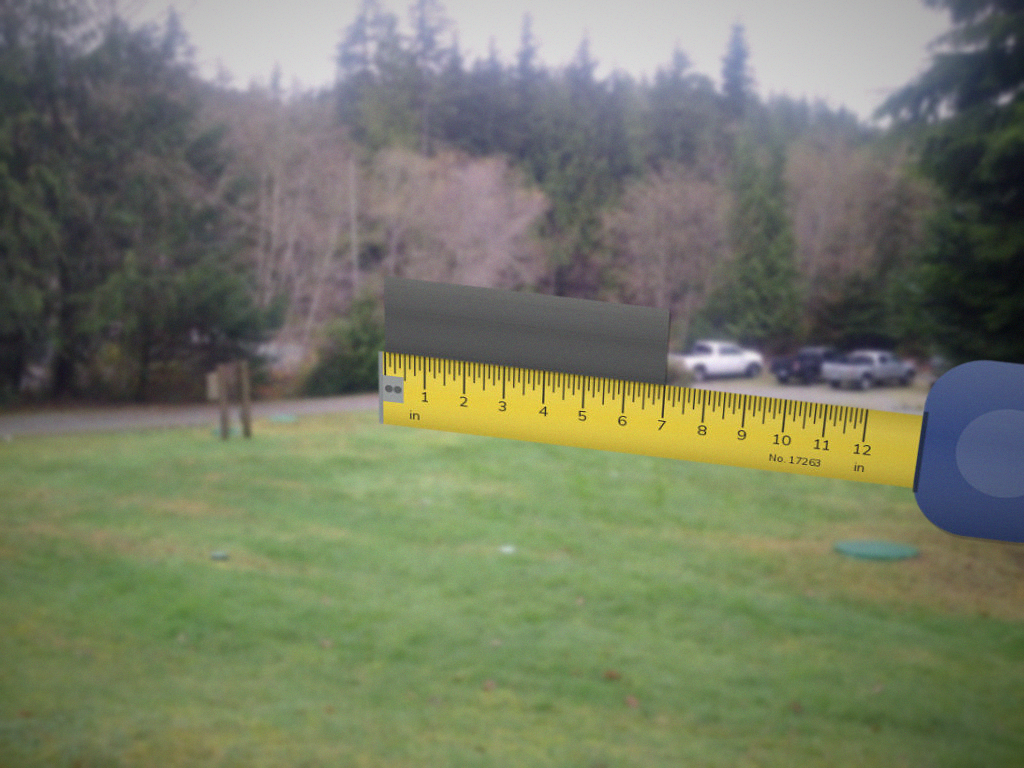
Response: 7in
